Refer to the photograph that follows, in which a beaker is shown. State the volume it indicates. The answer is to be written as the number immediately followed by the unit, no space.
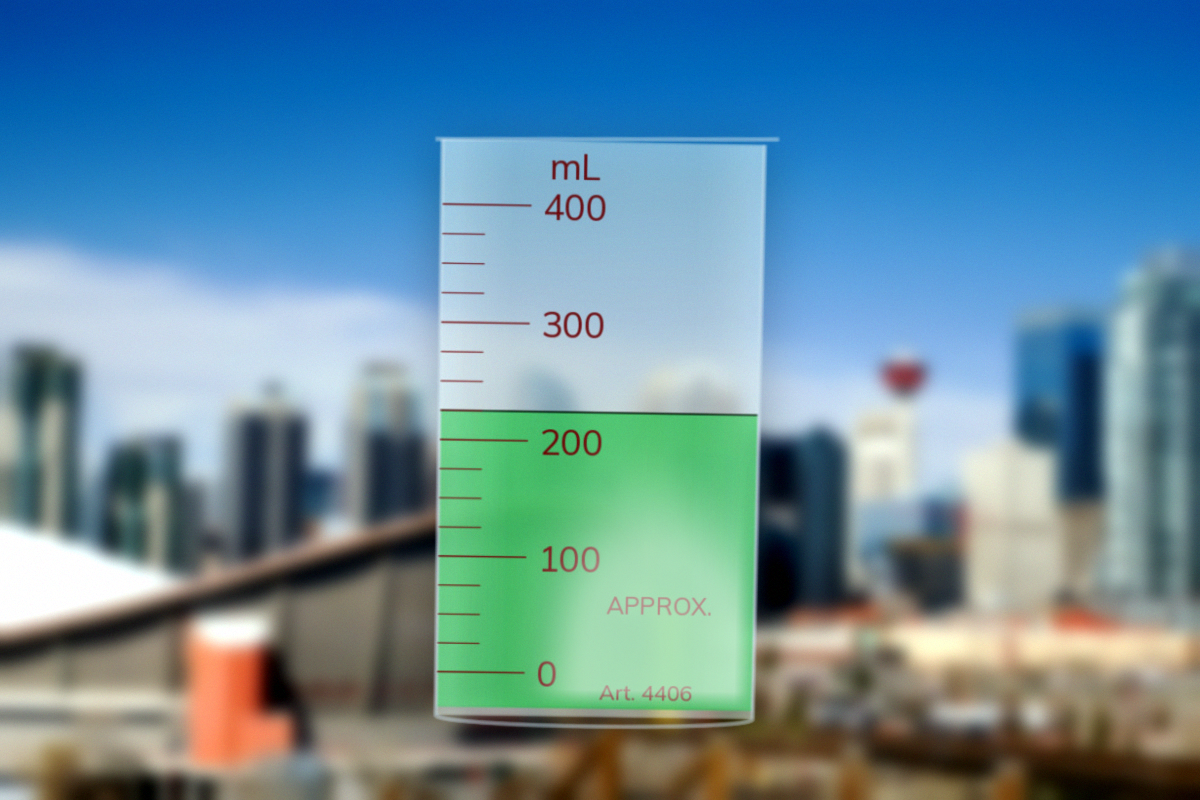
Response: 225mL
